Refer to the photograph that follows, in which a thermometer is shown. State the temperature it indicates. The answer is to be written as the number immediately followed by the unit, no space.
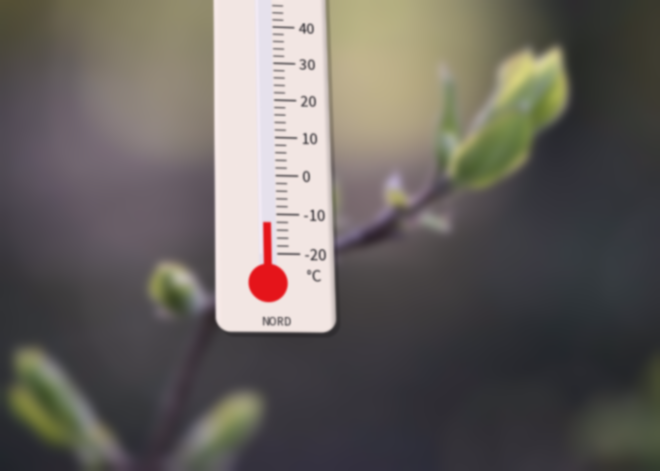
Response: -12°C
